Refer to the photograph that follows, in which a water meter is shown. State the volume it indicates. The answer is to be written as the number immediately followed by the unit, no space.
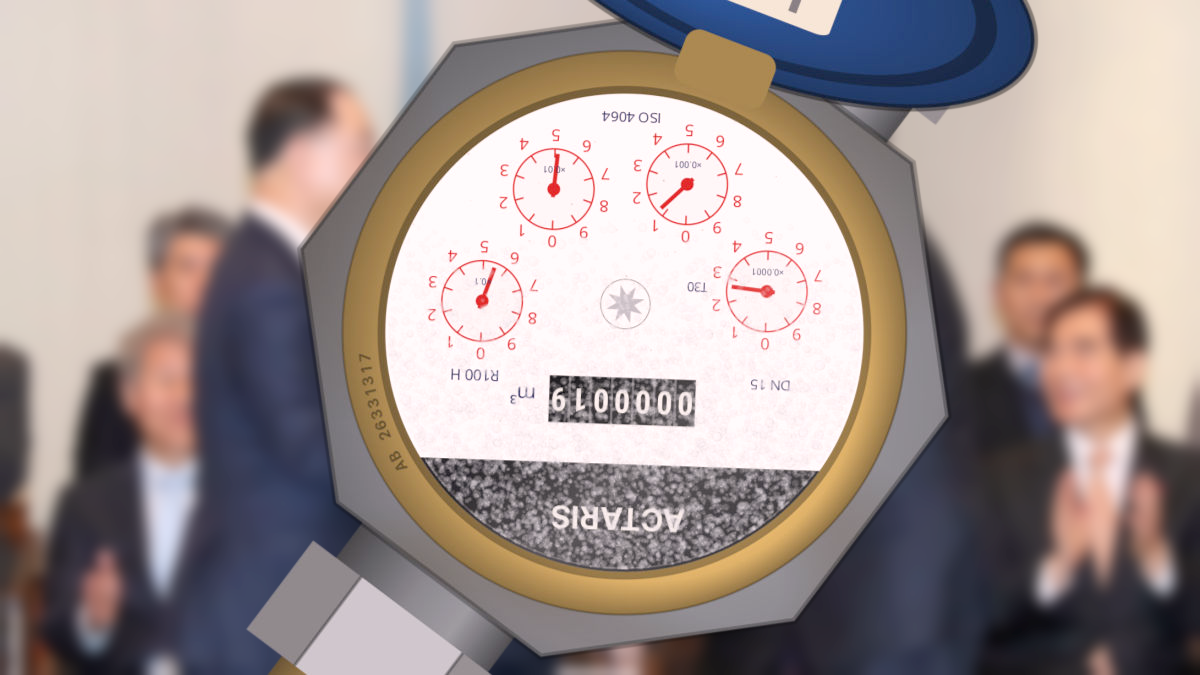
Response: 19.5512m³
